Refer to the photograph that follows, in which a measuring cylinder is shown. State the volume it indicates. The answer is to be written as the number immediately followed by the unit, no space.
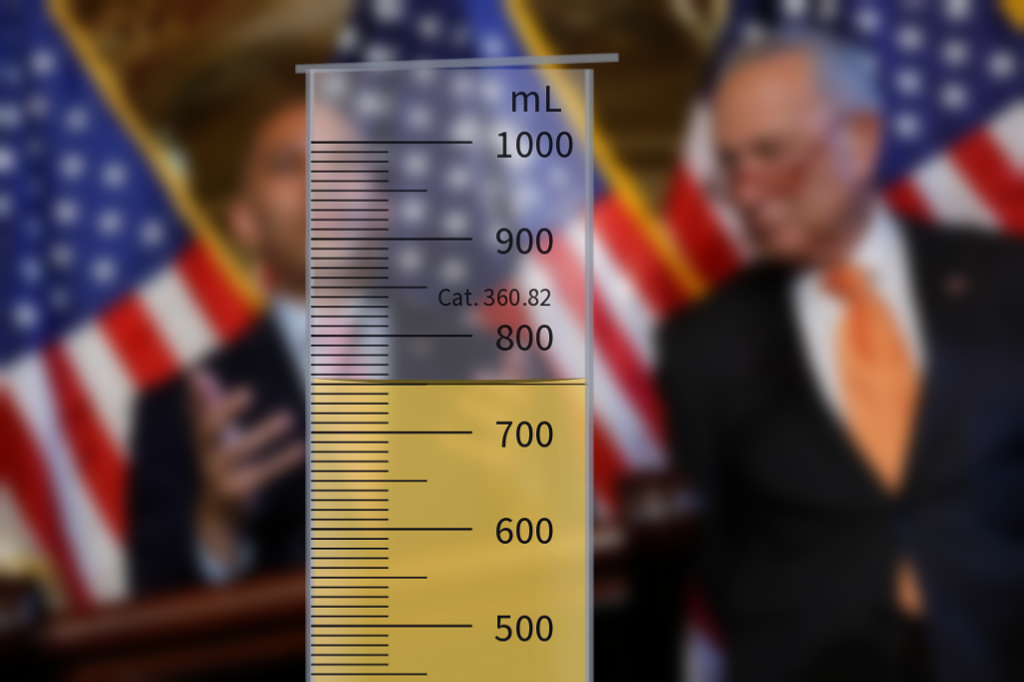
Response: 750mL
